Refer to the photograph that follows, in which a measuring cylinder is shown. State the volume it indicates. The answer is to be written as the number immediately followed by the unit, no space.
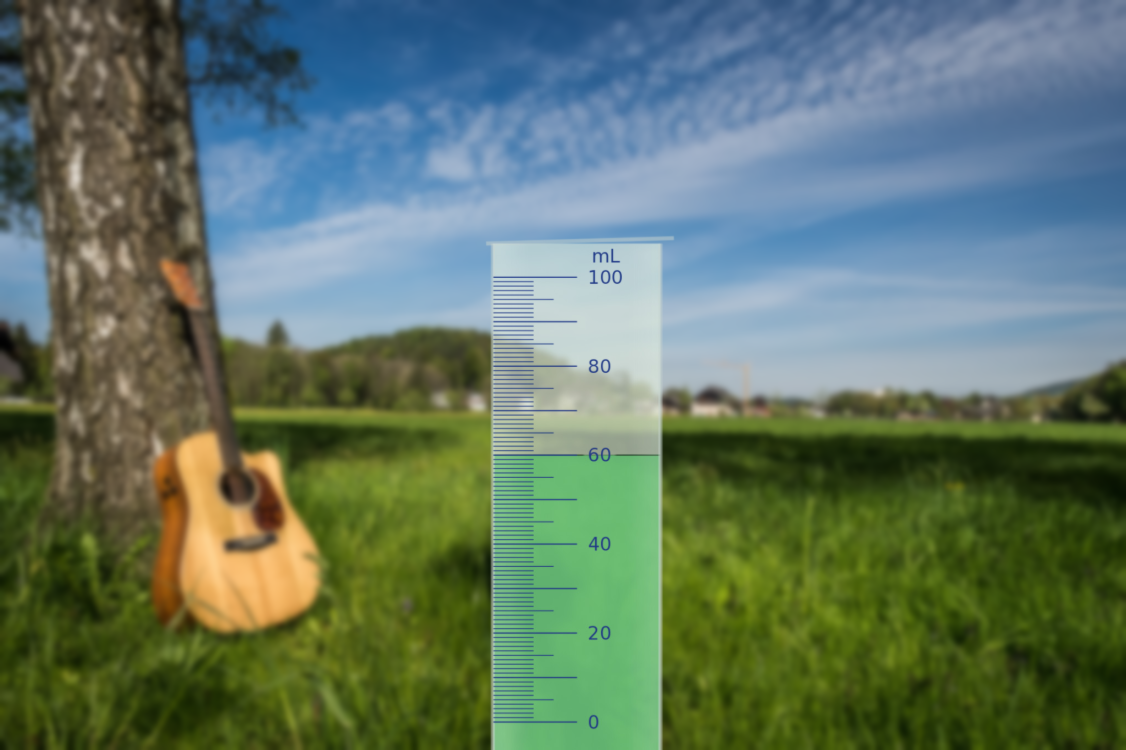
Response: 60mL
